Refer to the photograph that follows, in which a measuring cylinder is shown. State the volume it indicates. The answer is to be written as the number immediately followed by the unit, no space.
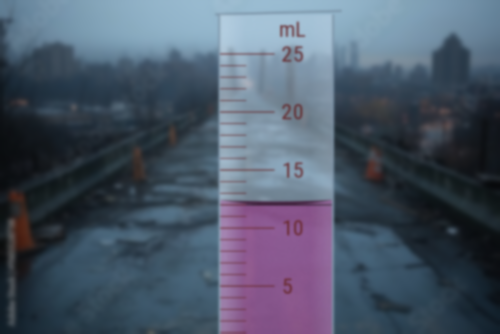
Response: 12mL
